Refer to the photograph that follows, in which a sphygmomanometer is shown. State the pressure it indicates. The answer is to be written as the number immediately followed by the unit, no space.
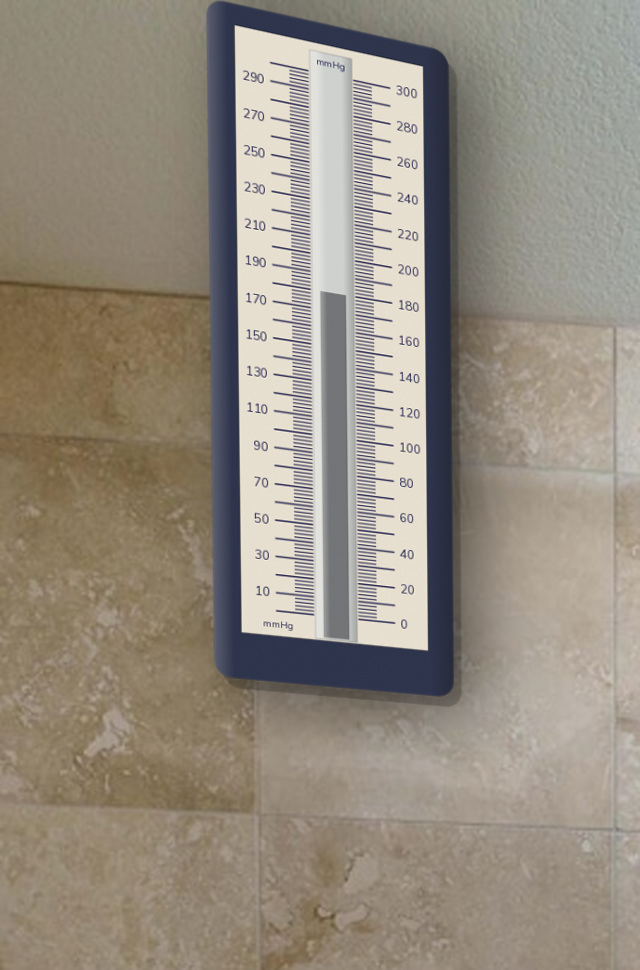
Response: 180mmHg
